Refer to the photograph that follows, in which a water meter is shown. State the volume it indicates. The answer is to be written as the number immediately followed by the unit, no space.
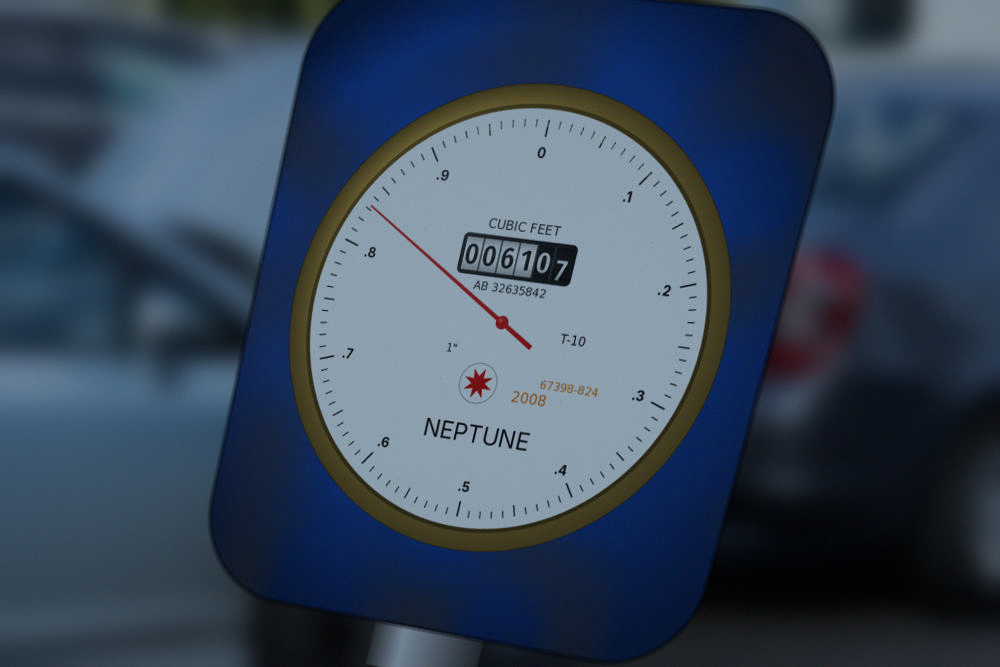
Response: 6106.83ft³
